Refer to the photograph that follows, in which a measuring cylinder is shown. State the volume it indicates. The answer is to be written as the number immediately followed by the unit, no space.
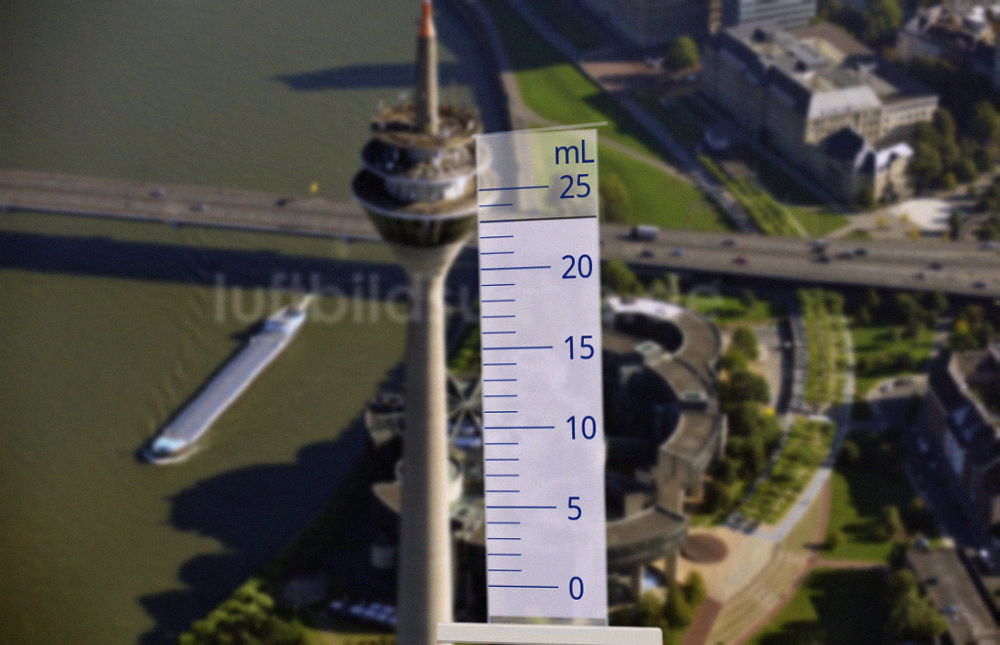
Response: 23mL
